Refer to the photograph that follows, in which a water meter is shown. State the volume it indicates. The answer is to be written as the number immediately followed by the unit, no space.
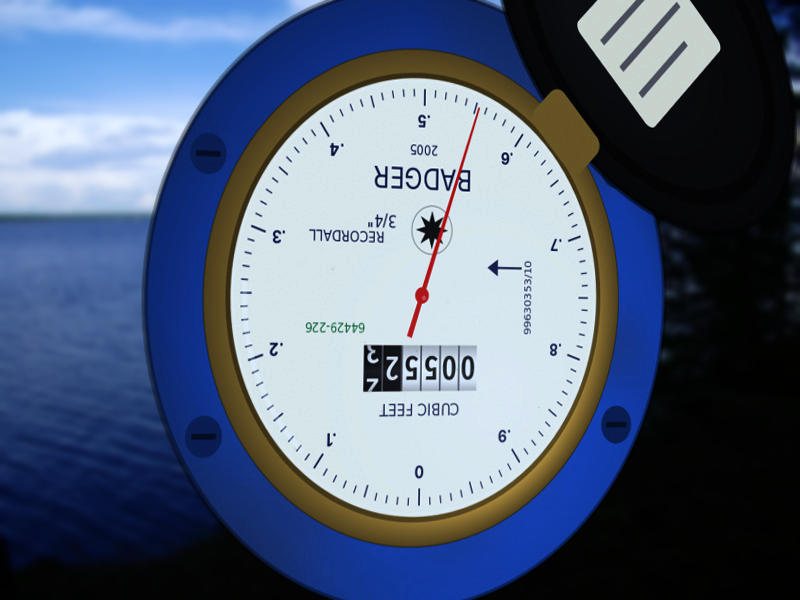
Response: 5522.55ft³
